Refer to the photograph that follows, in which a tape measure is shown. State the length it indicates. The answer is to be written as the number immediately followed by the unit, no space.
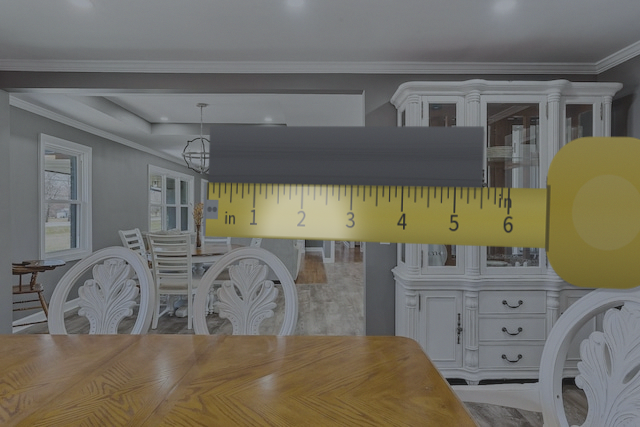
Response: 5.5in
